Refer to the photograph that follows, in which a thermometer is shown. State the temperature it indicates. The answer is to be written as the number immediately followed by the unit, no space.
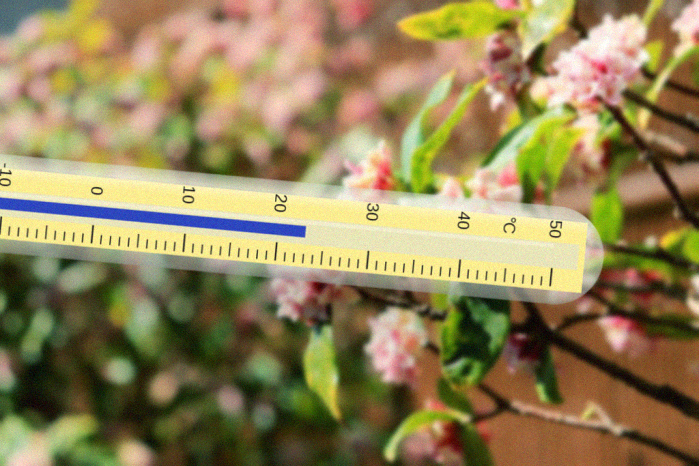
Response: 23°C
